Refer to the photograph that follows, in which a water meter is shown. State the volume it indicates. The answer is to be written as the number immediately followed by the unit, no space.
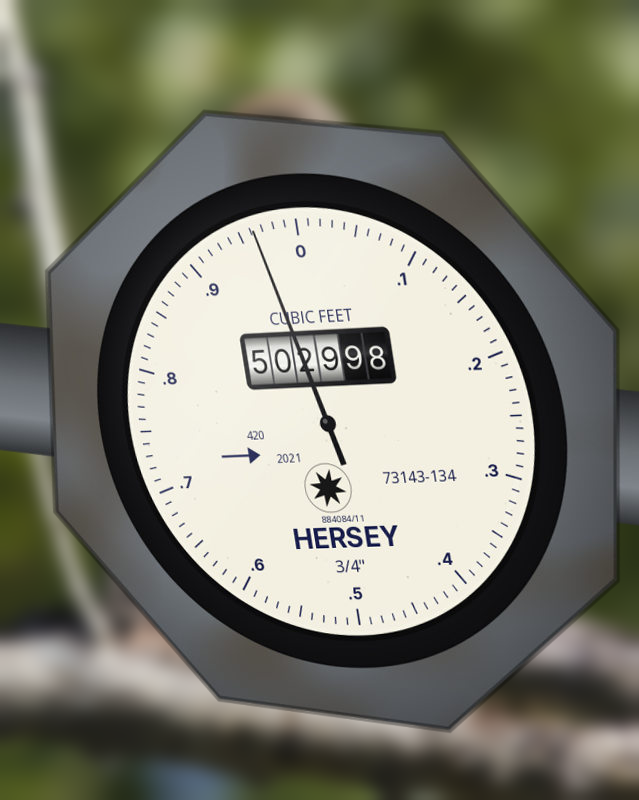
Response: 502997.96ft³
